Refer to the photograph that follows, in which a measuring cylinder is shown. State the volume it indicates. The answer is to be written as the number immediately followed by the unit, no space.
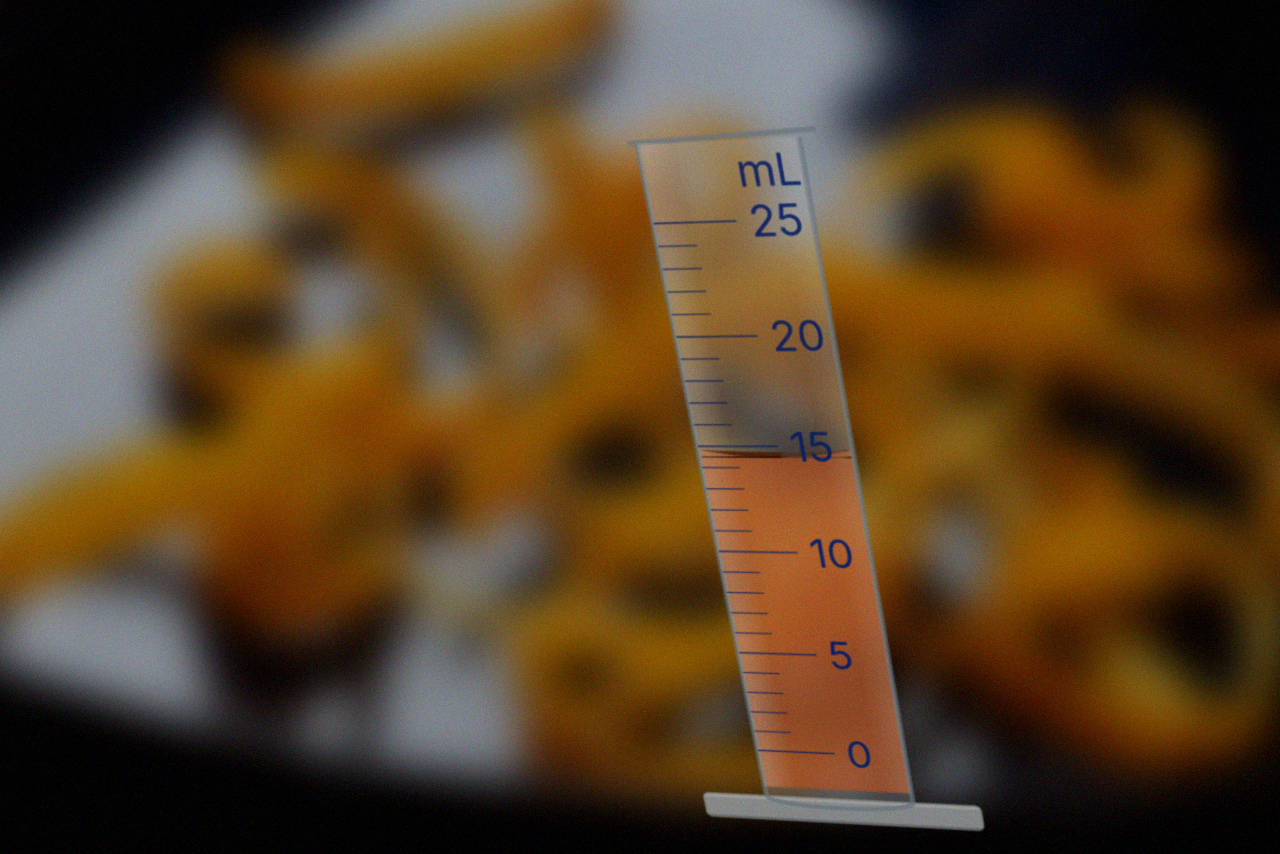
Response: 14.5mL
